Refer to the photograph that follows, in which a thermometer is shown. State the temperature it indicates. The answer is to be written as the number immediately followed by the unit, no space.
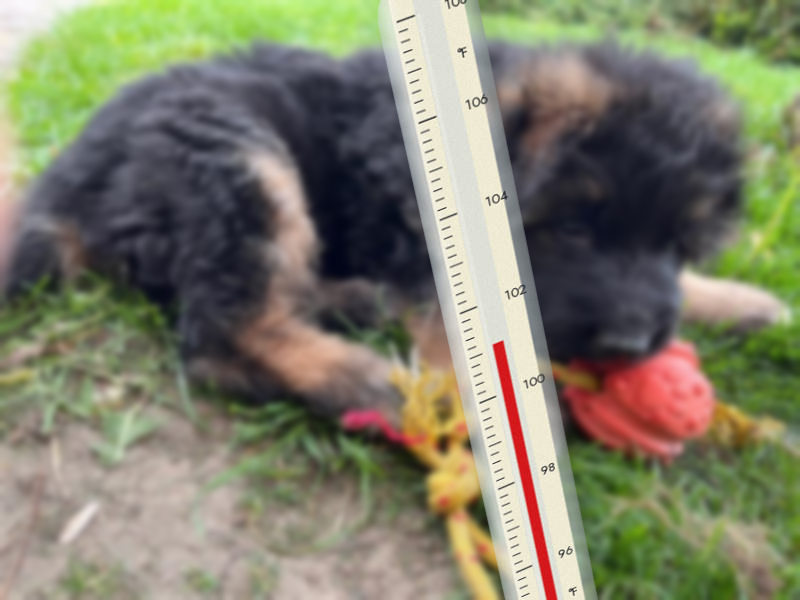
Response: 101.1°F
